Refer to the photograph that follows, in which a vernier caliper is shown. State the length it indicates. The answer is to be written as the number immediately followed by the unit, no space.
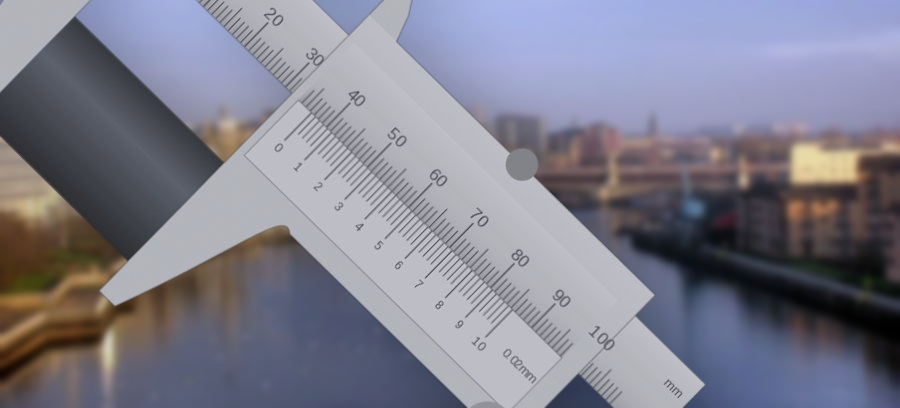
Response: 36.4mm
